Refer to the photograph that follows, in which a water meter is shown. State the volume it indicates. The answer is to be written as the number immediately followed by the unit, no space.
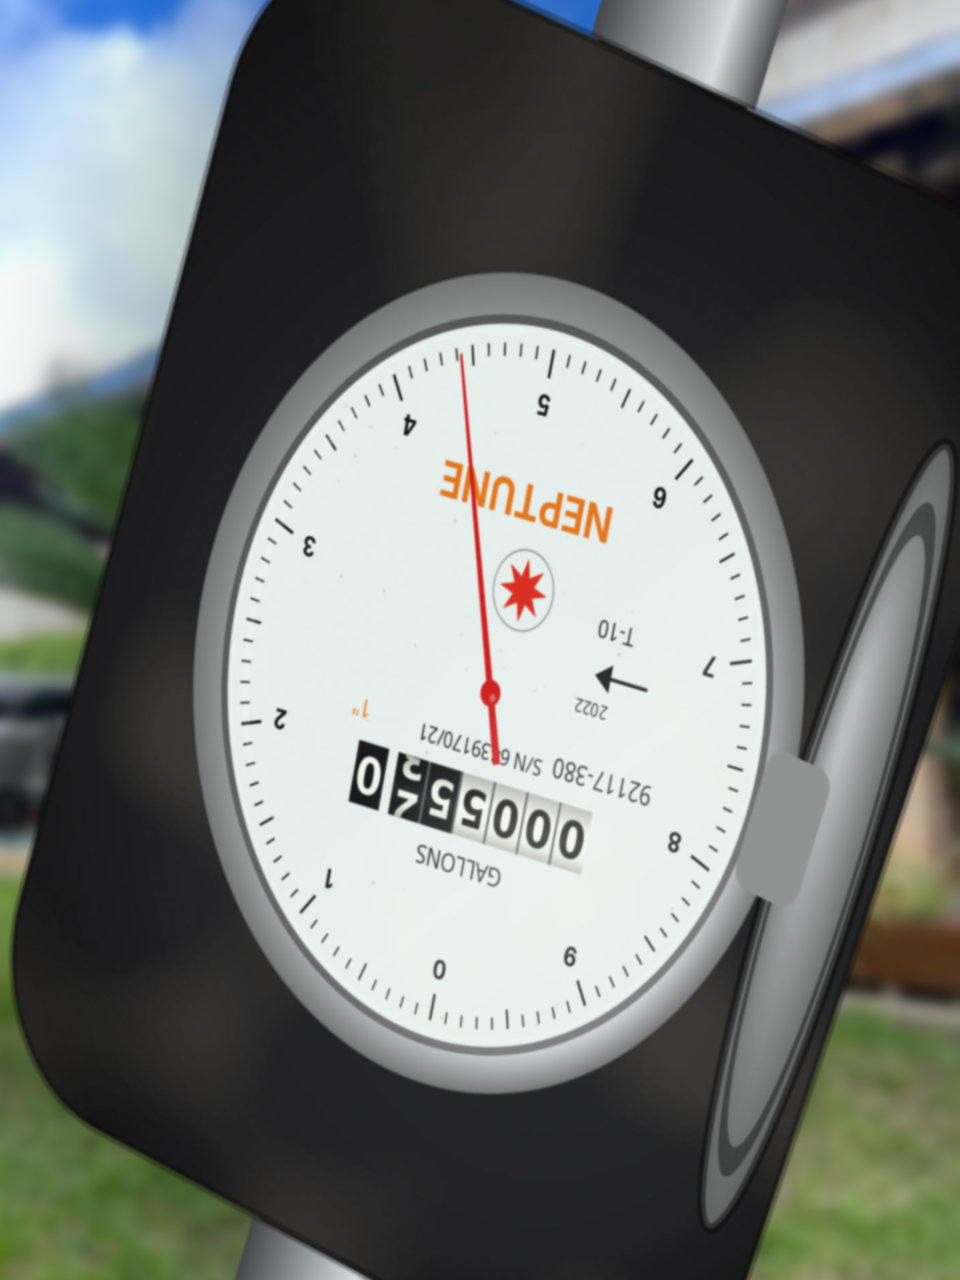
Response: 5524.4gal
